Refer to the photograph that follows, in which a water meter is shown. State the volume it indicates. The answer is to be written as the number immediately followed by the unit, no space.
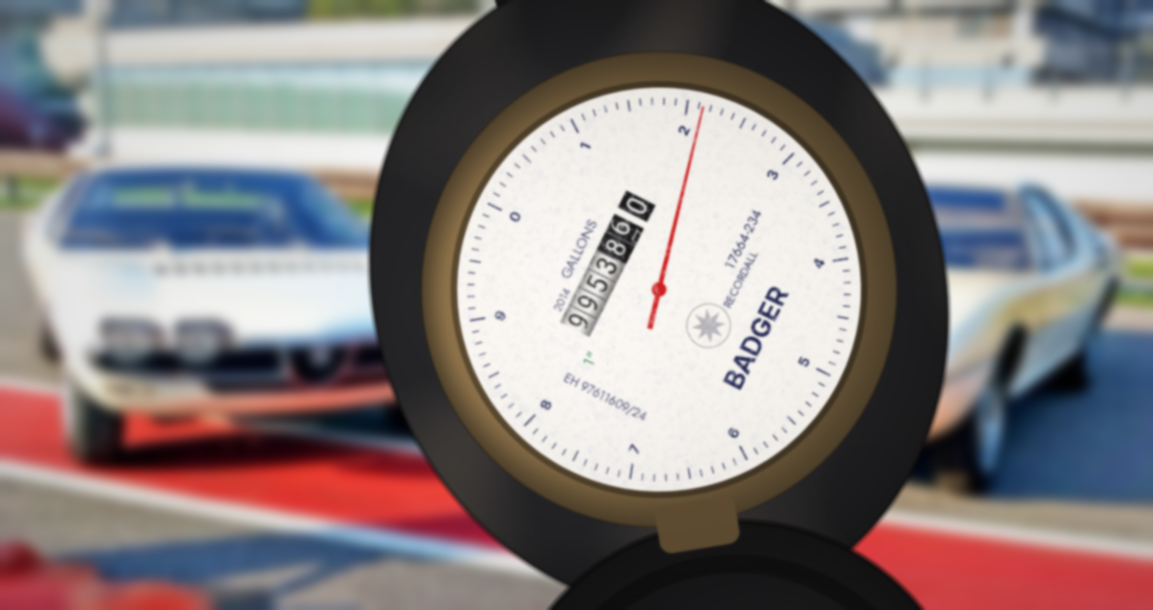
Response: 9953862.1gal
